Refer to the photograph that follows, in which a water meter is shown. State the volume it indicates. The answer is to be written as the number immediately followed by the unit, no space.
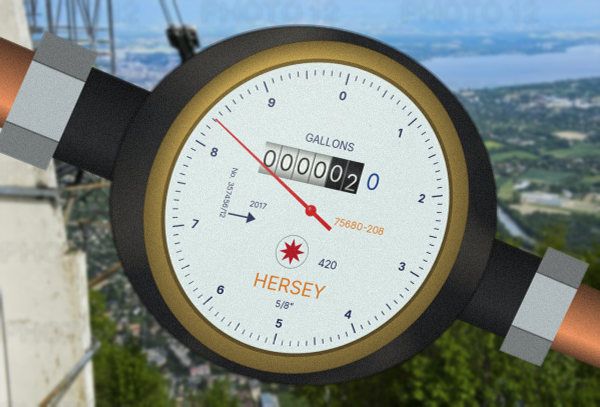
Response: 18.3gal
